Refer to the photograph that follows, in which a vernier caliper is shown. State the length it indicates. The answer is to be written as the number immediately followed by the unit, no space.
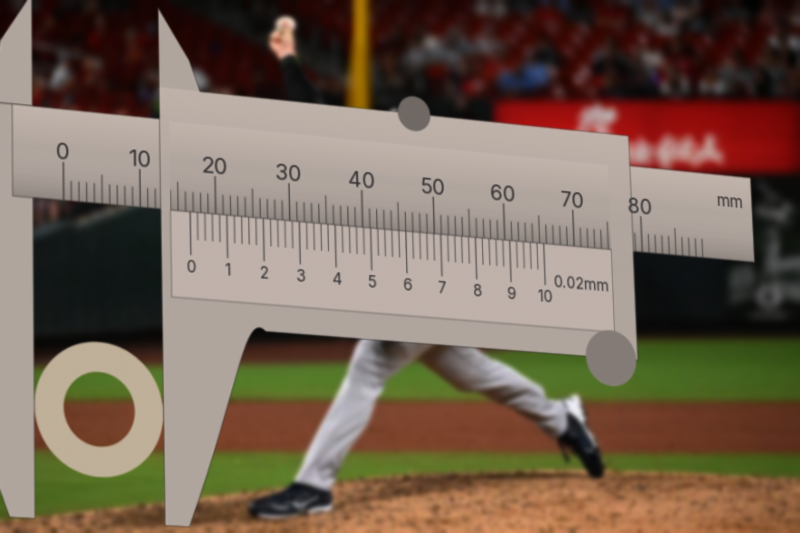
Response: 16.6mm
